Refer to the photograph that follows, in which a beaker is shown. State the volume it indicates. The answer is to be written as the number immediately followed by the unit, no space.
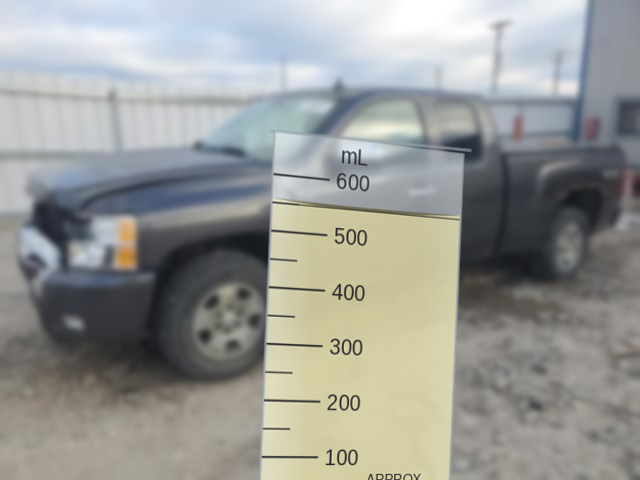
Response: 550mL
